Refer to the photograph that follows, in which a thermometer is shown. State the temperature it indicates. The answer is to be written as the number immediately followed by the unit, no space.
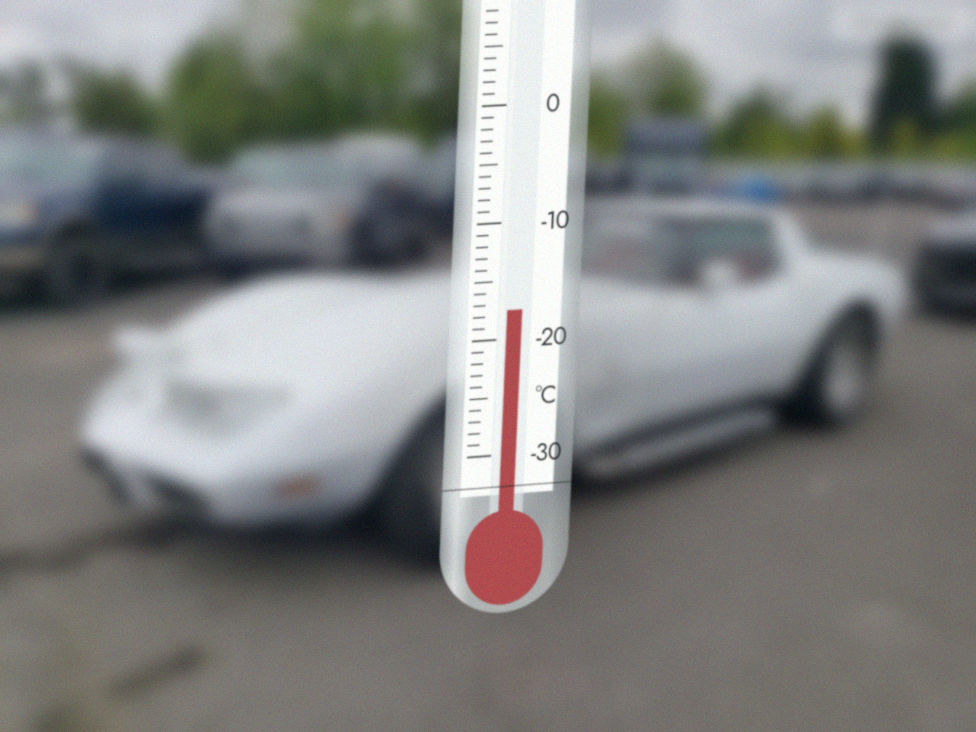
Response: -17.5°C
